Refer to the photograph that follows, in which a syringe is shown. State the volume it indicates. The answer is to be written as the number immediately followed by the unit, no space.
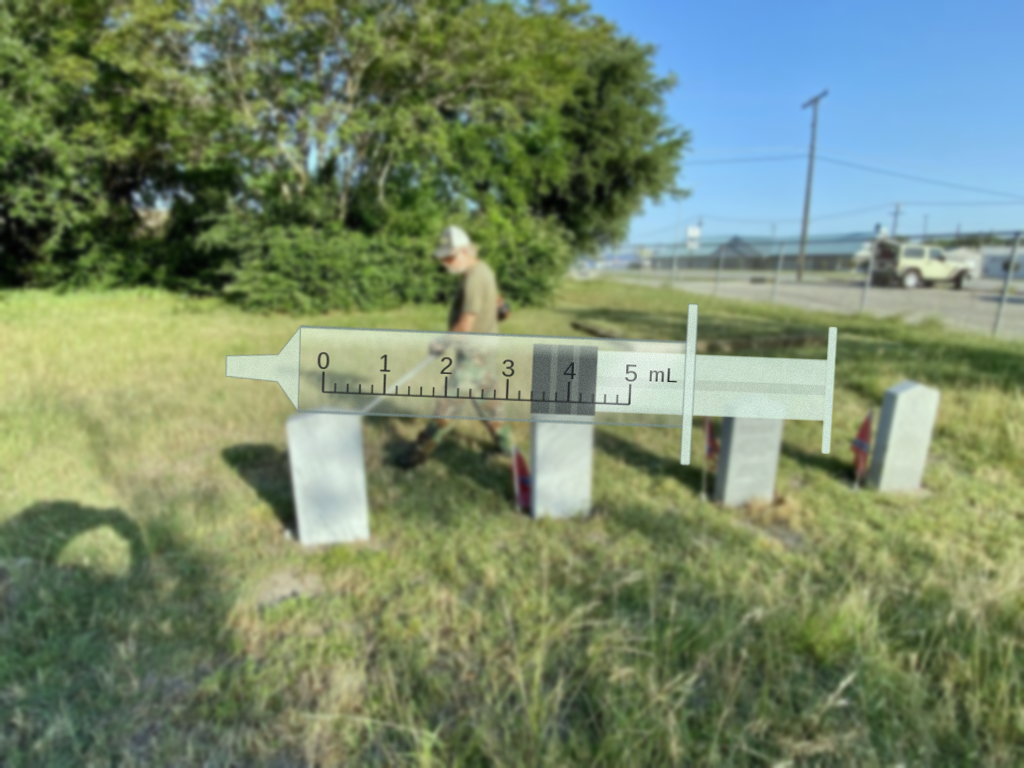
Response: 3.4mL
